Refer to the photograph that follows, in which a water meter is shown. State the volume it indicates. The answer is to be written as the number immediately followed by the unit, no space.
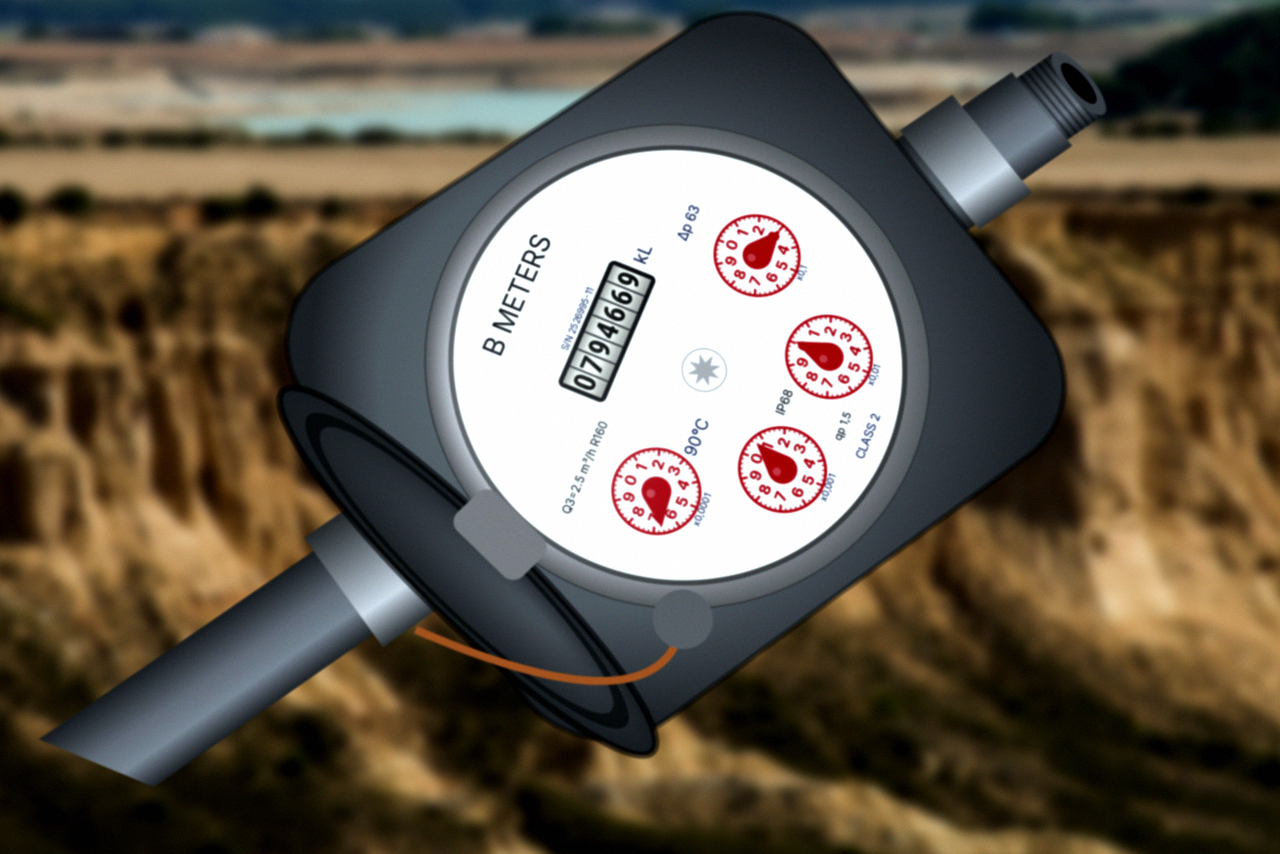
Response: 794669.3006kL
